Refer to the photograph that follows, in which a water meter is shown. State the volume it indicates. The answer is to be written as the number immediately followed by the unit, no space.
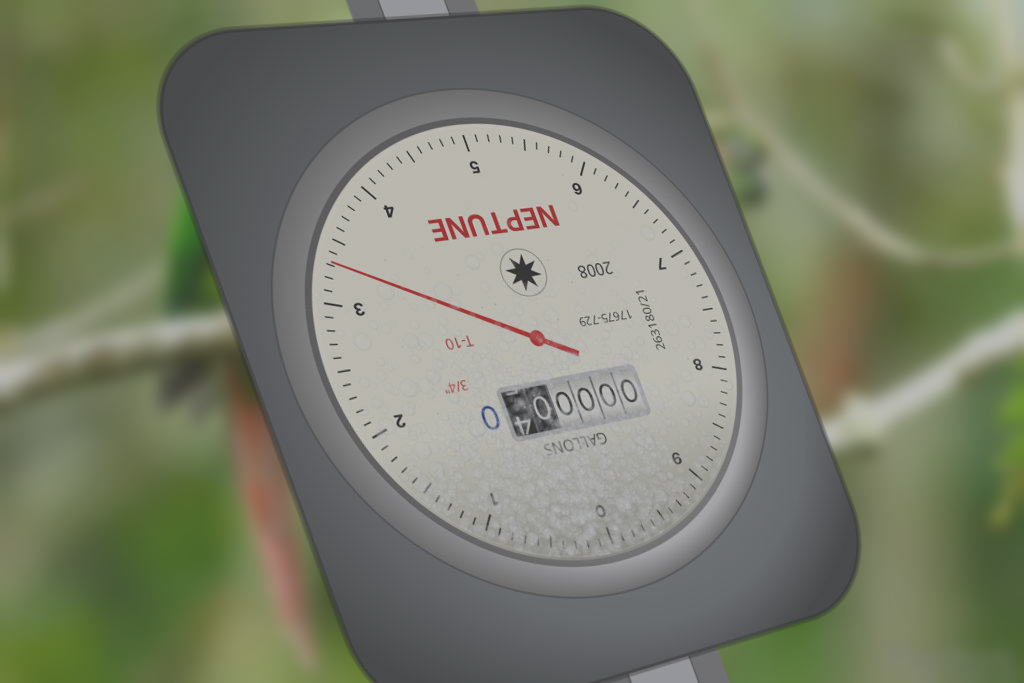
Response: 43.3gal
